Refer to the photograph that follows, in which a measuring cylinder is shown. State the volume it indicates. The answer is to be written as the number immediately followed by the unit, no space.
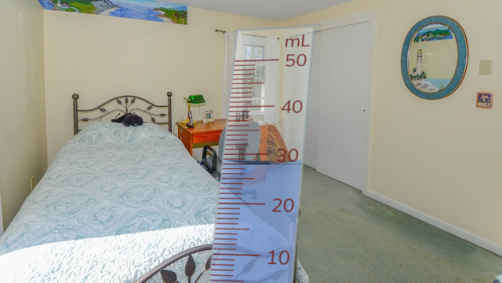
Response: 28mL
